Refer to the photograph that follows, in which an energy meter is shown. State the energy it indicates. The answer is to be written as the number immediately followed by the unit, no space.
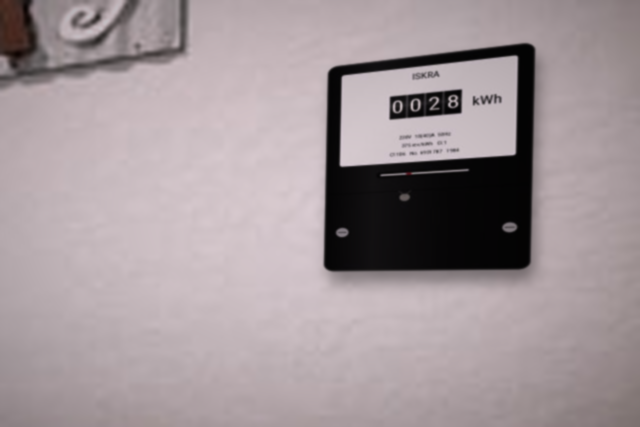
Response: 28kWh
